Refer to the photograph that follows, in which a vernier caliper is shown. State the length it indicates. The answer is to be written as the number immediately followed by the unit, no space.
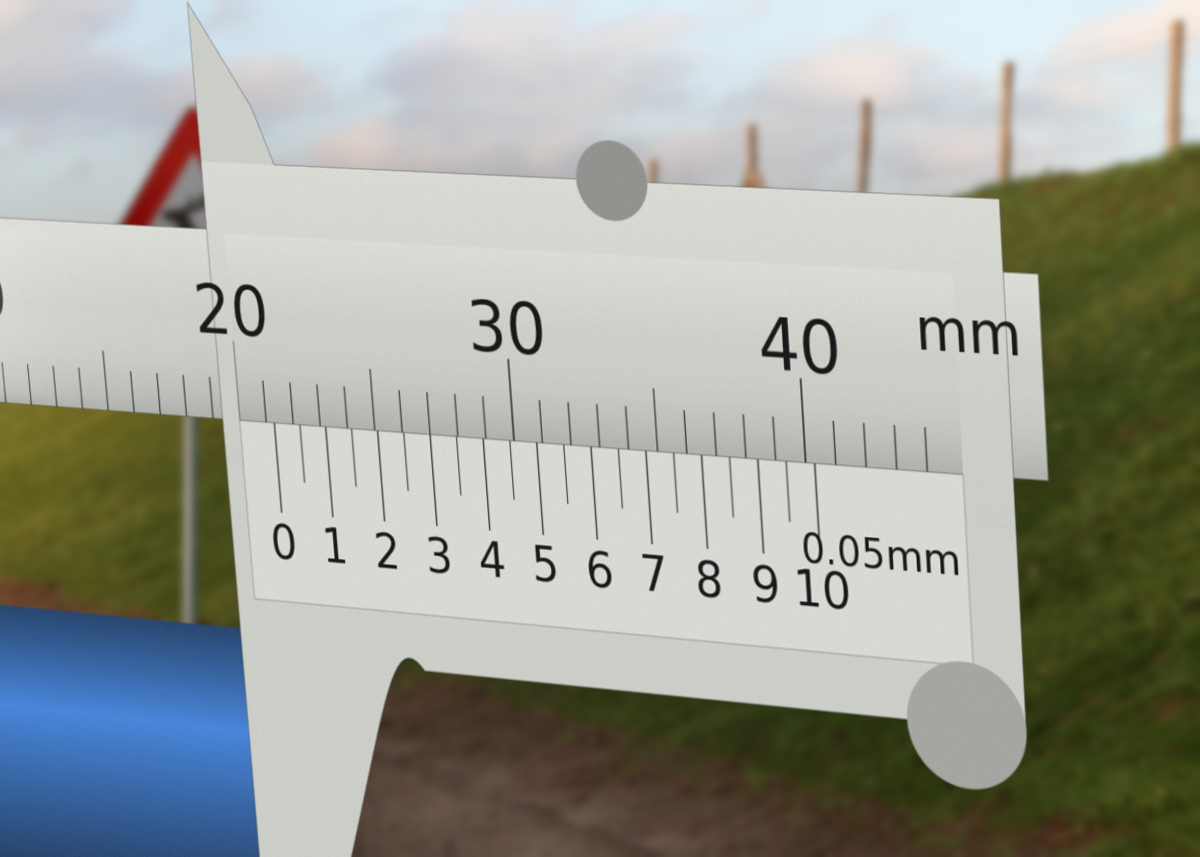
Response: 21.30mm
